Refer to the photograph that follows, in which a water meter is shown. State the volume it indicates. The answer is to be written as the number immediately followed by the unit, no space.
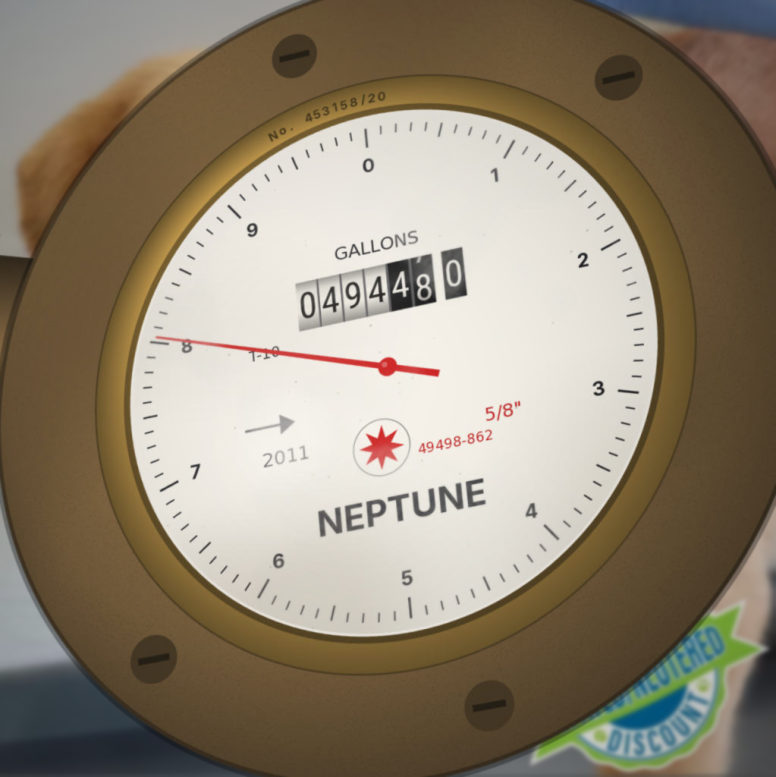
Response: 494478.0gal
